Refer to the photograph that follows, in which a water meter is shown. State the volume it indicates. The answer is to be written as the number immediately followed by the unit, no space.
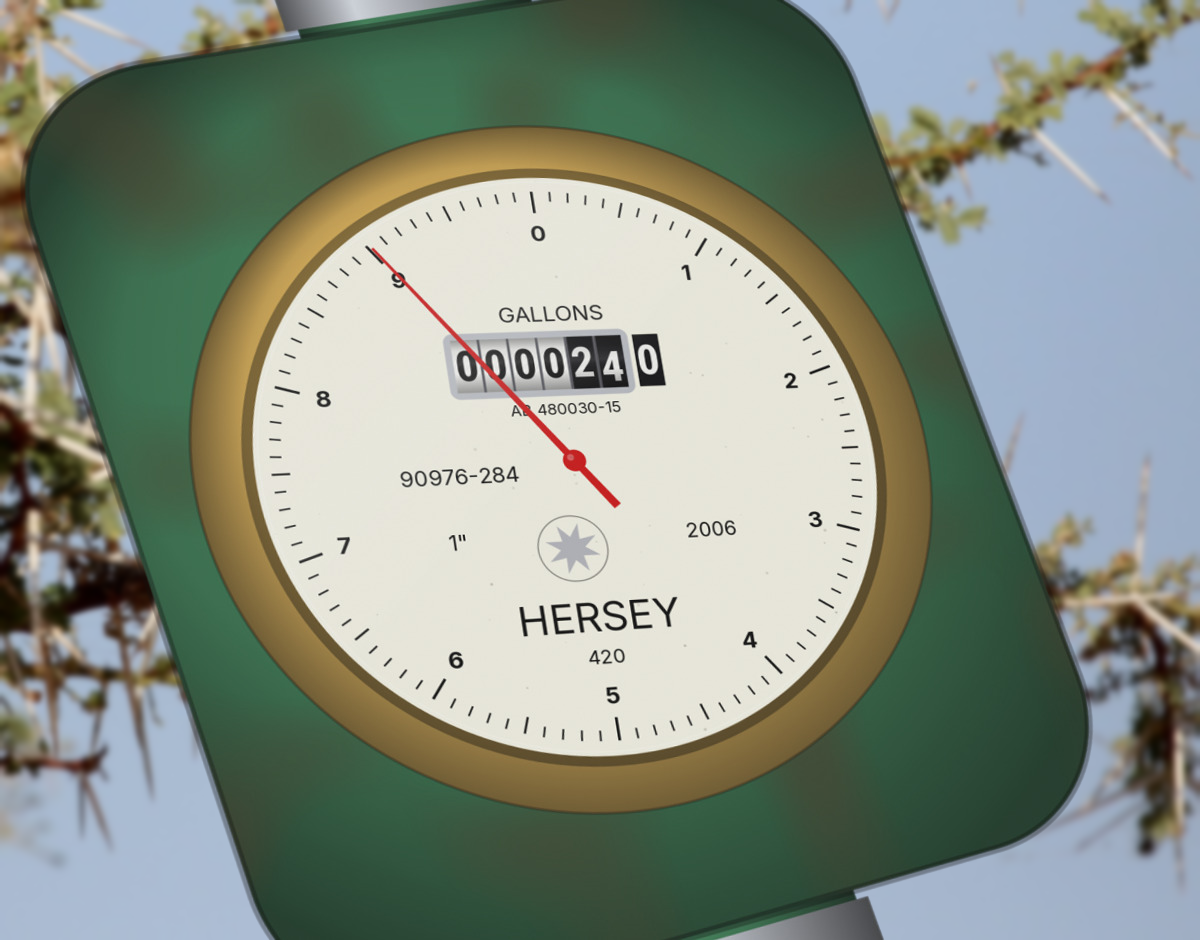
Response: 239.0gal
